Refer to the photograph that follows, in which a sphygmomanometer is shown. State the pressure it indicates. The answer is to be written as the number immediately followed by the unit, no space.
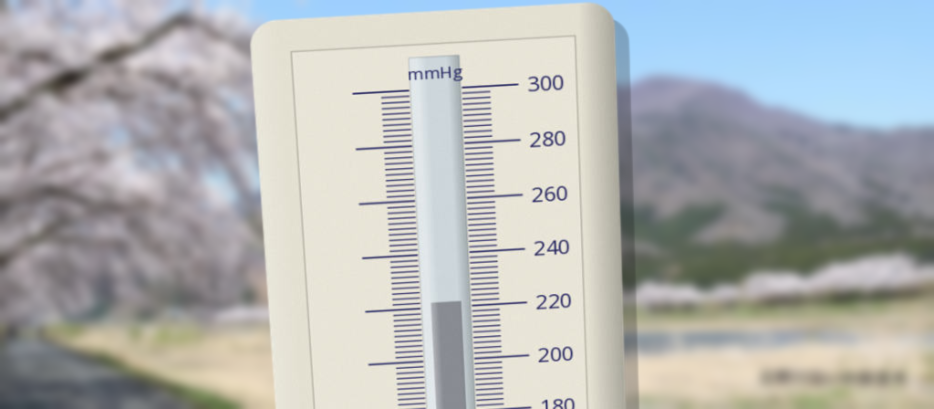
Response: 222mmHg
